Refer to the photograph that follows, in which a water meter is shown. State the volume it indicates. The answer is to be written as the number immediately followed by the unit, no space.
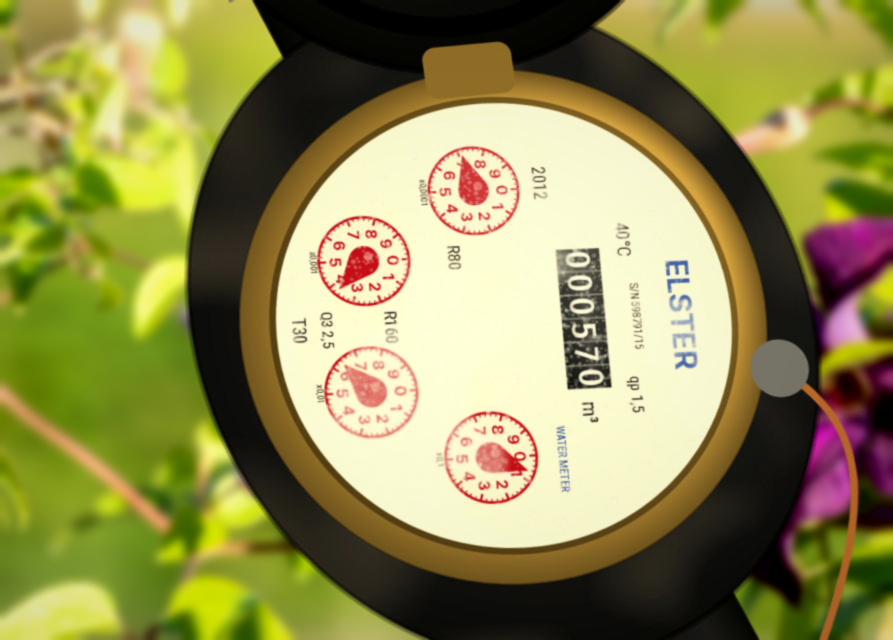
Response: 570.0637m³
